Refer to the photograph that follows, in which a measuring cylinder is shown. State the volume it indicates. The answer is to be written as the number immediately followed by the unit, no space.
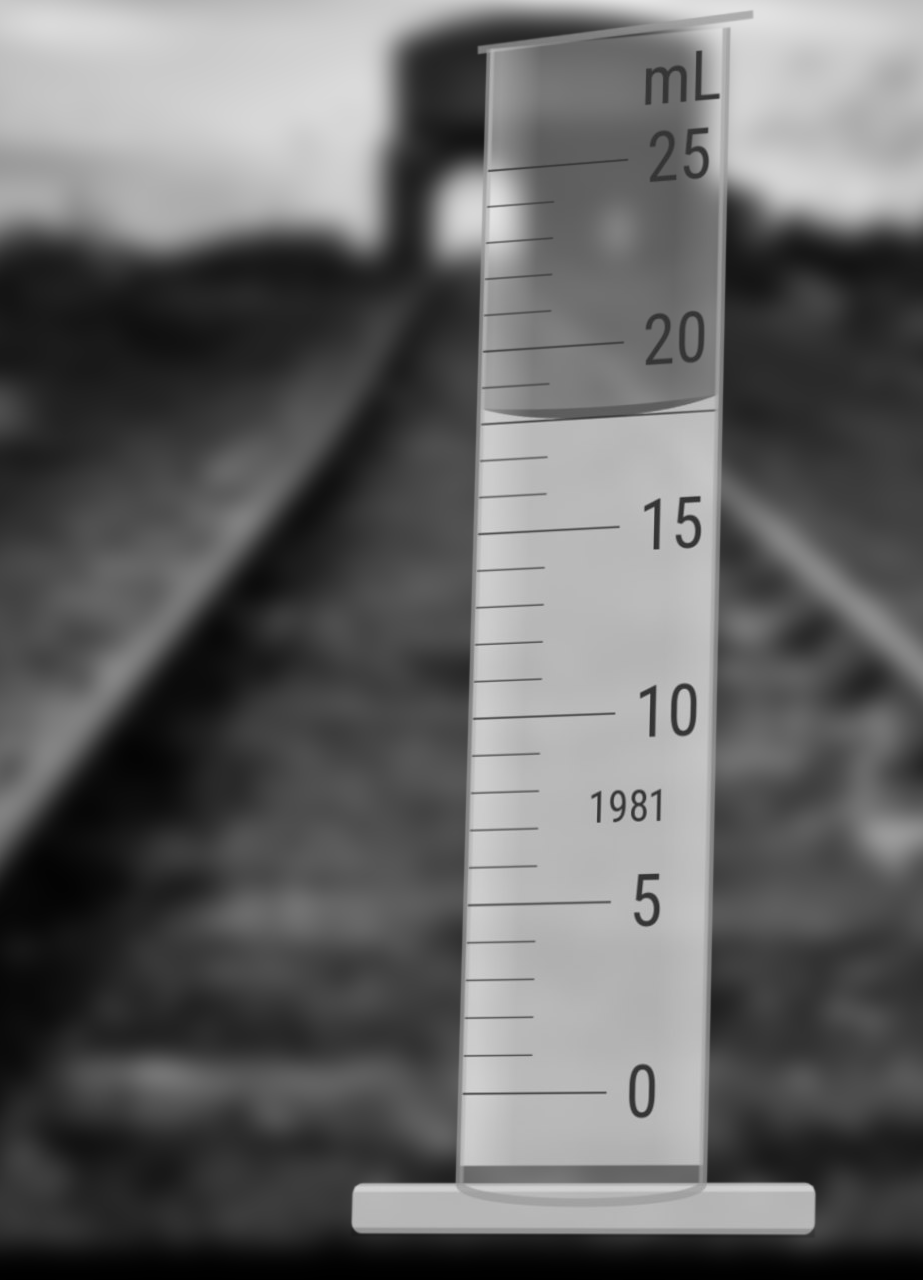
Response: 18mL
